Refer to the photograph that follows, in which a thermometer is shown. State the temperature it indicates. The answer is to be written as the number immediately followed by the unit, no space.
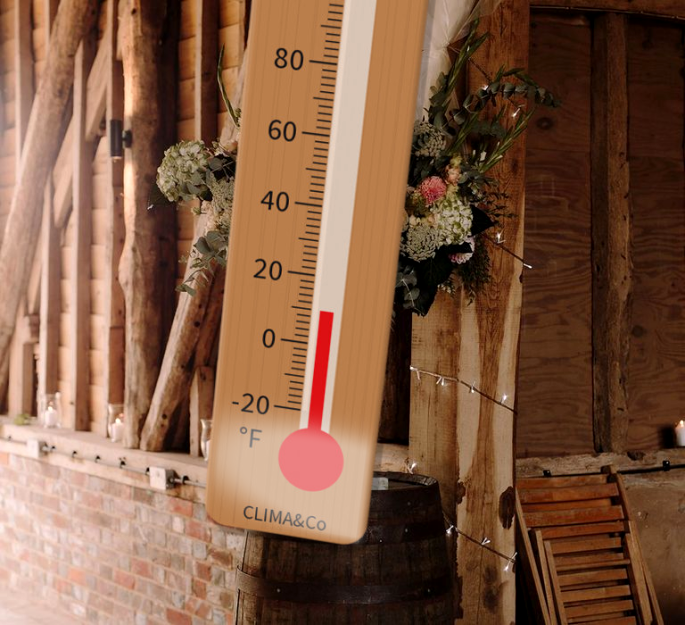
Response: 10°F
